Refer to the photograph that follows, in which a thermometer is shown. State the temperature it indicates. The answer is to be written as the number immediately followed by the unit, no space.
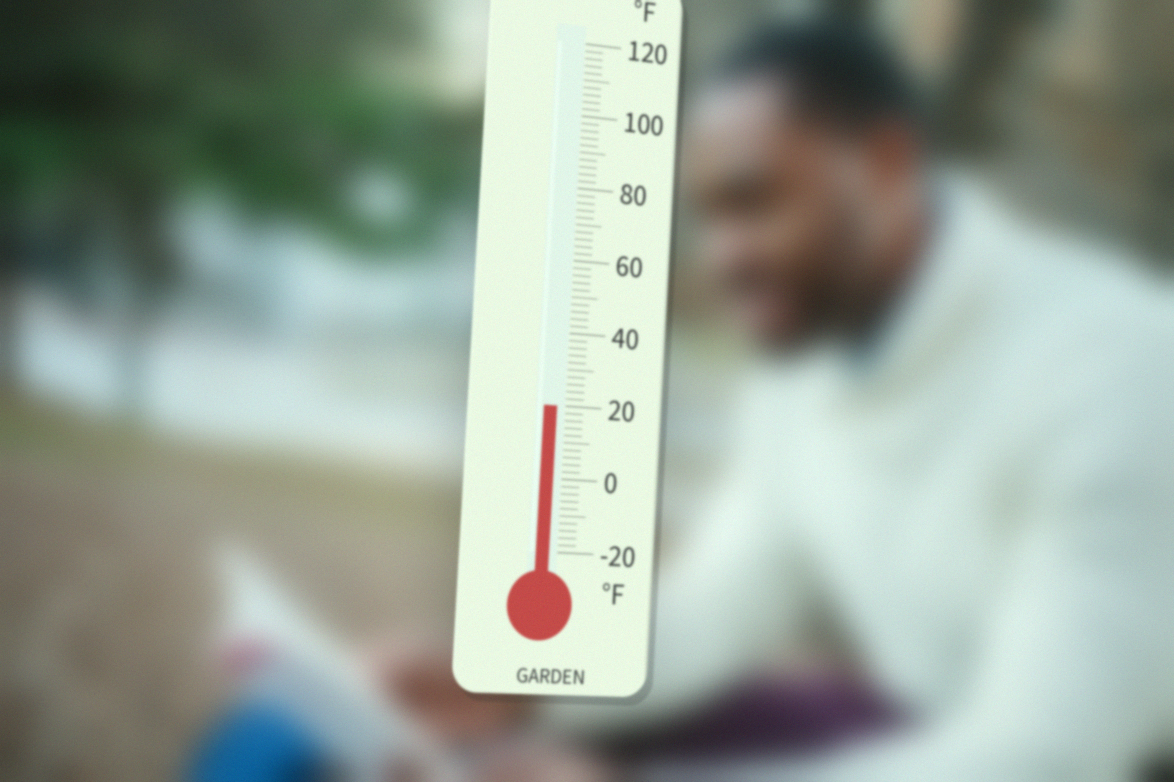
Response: 20°F
